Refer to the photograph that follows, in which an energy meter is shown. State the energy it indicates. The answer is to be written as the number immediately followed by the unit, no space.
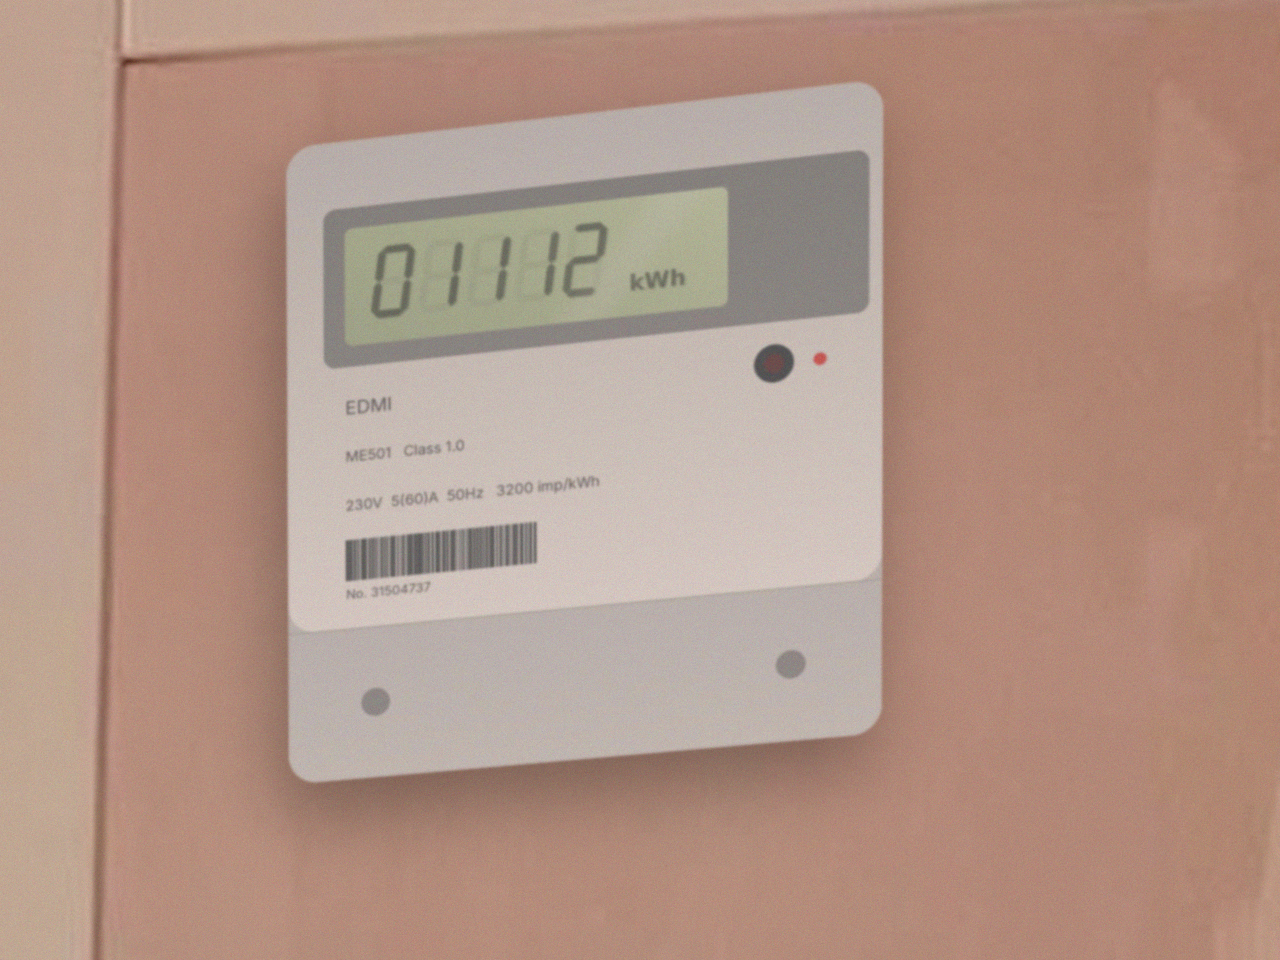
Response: 1112kWh
